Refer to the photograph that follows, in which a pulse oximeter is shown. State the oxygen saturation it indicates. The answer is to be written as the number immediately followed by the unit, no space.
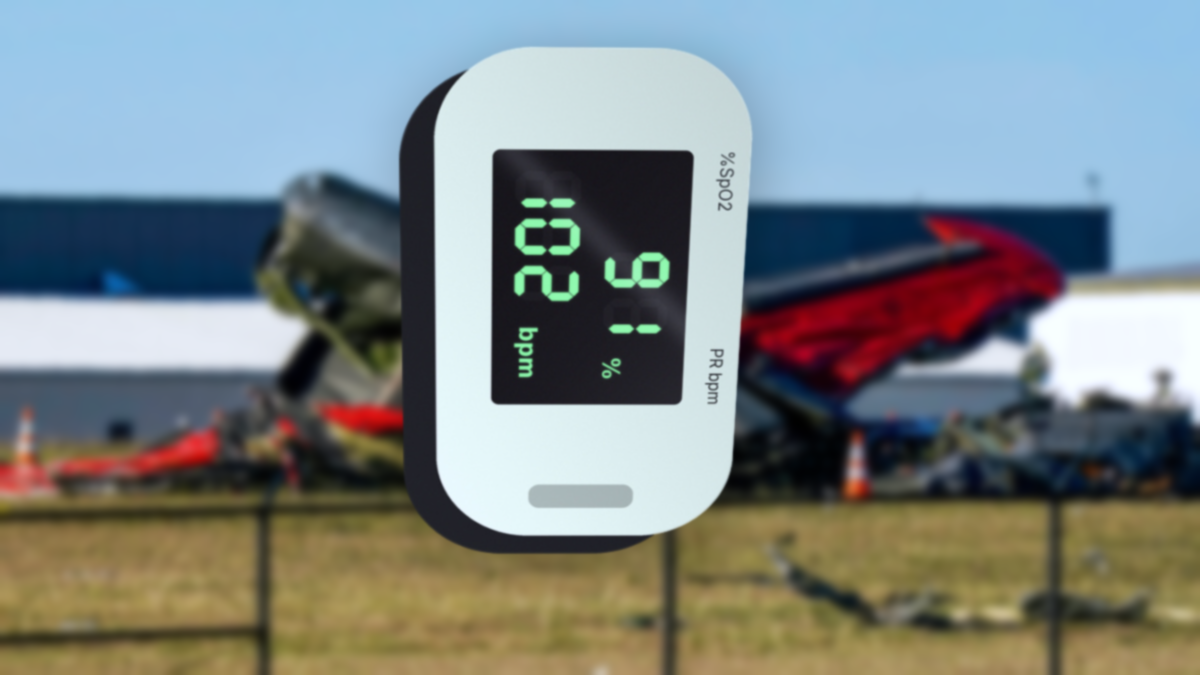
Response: 91%
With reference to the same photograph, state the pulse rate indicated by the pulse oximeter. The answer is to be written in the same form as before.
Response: 102bpm
